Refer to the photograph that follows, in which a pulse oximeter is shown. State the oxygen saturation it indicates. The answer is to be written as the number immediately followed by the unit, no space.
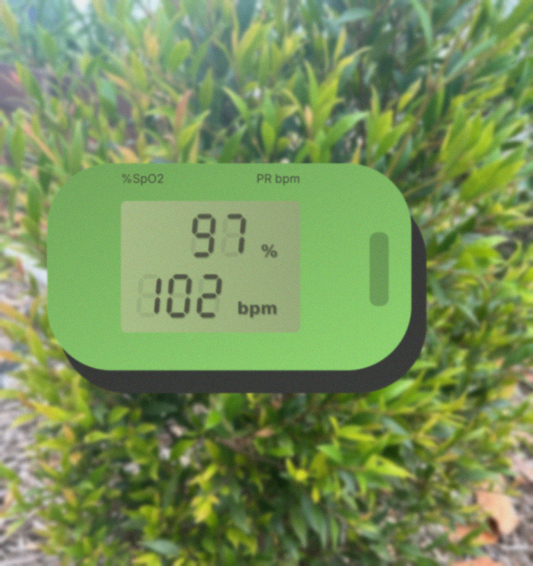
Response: 97%
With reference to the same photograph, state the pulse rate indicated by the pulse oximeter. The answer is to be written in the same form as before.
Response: 102bpm
